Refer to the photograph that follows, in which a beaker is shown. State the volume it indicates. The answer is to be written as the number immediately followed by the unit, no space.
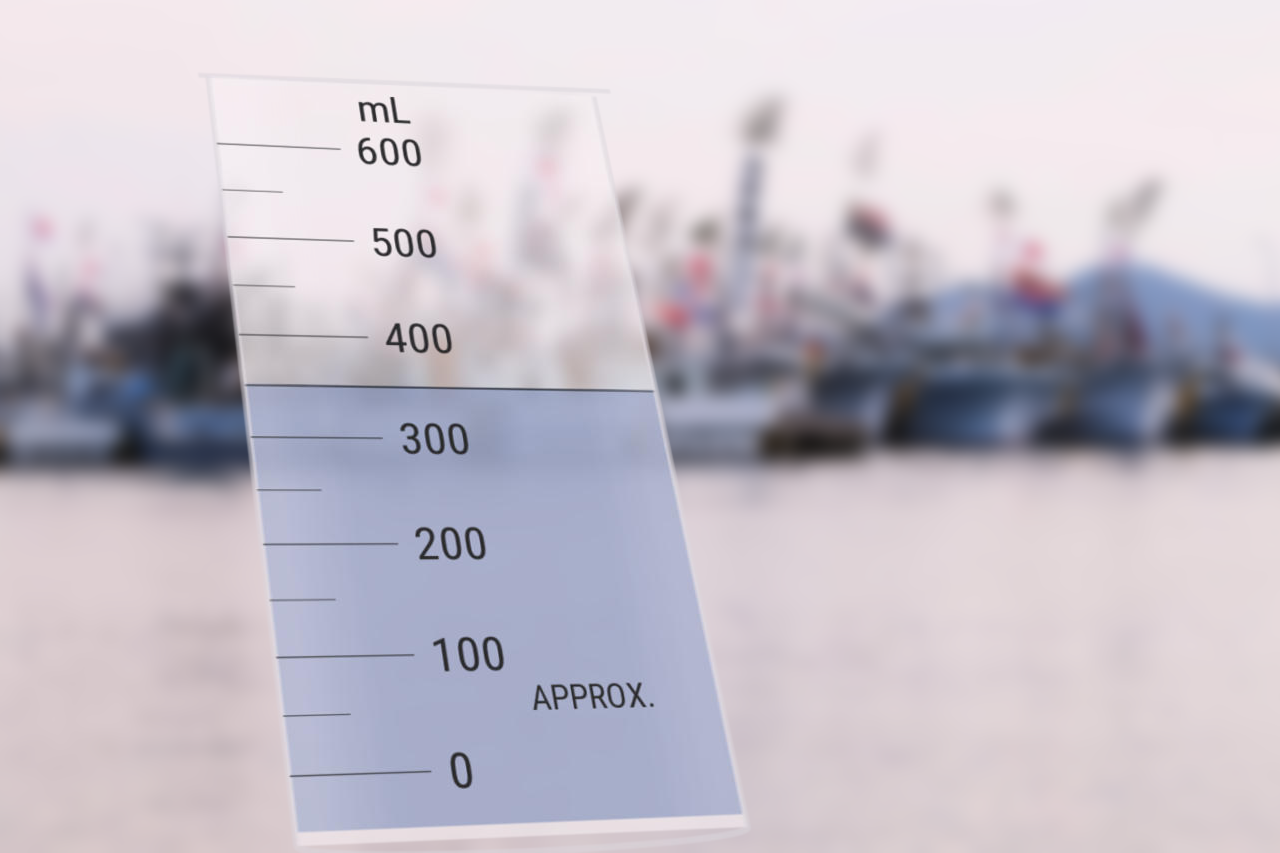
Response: 350mL
